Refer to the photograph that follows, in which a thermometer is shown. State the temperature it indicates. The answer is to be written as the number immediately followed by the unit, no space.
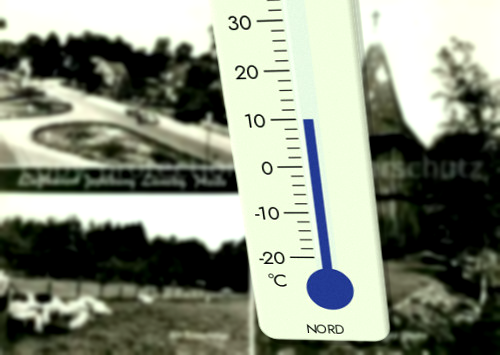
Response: 10°C
